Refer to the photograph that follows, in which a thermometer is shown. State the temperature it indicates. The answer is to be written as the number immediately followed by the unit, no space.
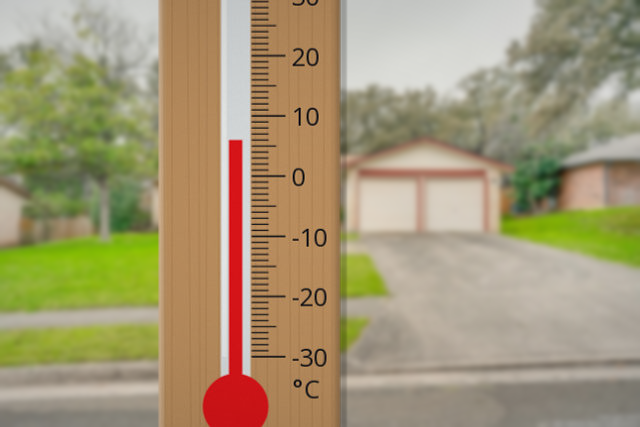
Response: 6°C
